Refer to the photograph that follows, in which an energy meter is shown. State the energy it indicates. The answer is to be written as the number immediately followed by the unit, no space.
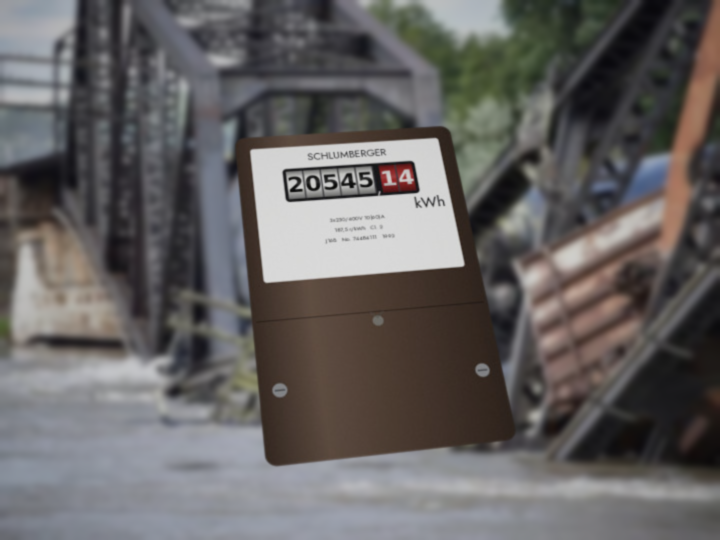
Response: 20545.14kWh
